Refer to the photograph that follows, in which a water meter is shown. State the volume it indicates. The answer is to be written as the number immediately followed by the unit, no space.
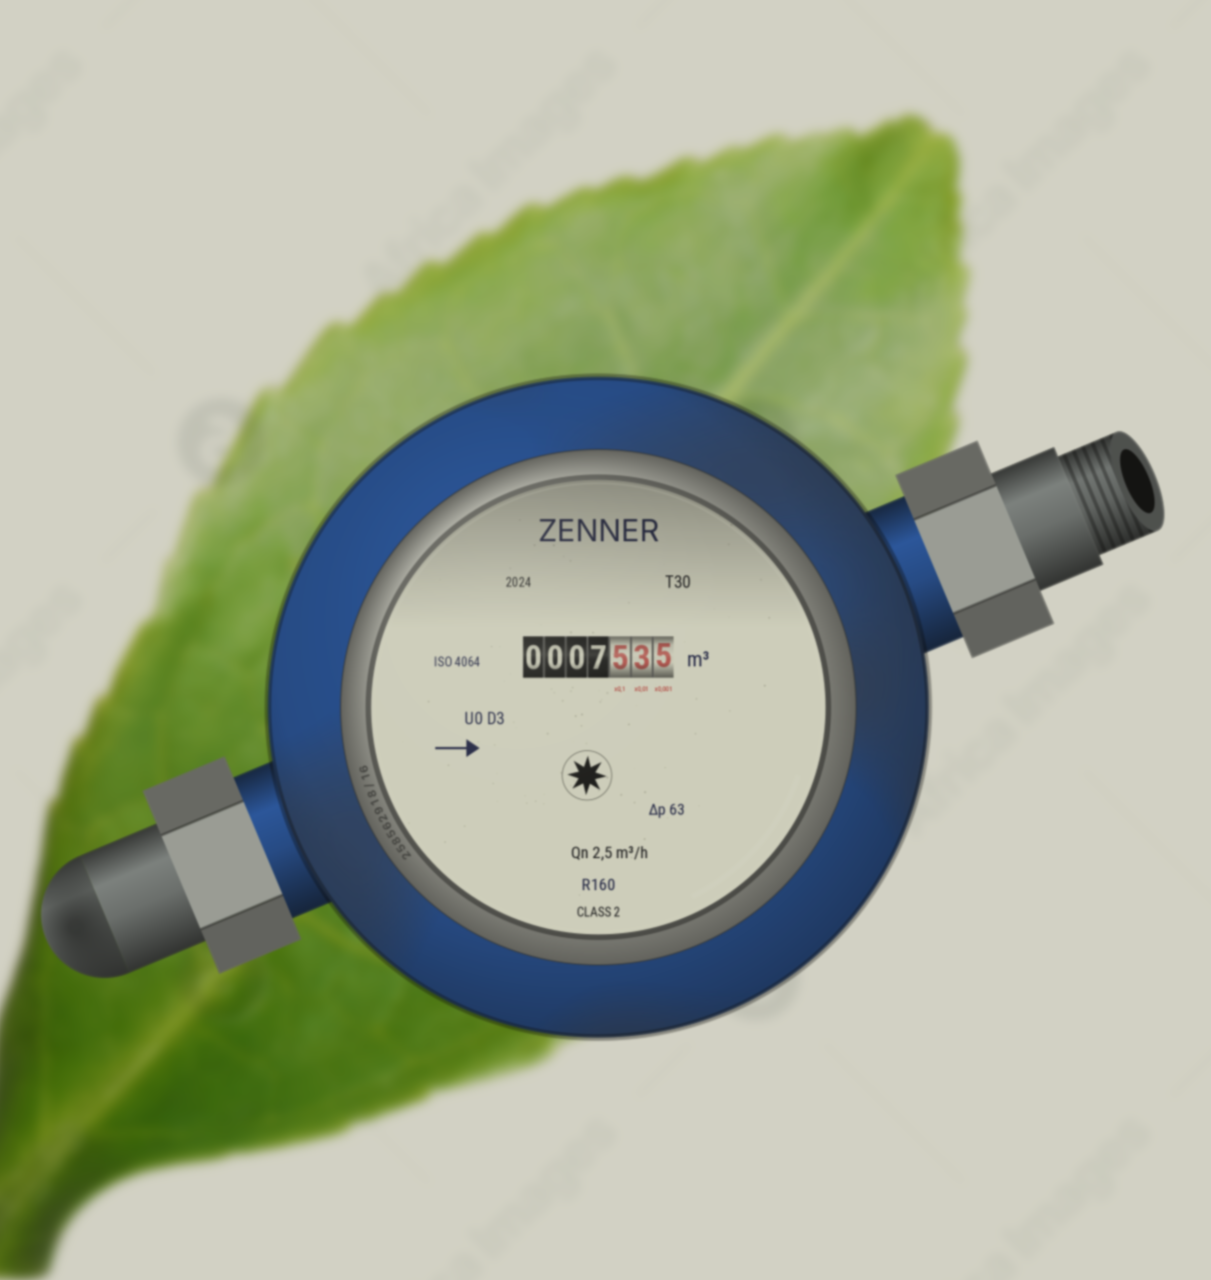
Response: 7.535m³
